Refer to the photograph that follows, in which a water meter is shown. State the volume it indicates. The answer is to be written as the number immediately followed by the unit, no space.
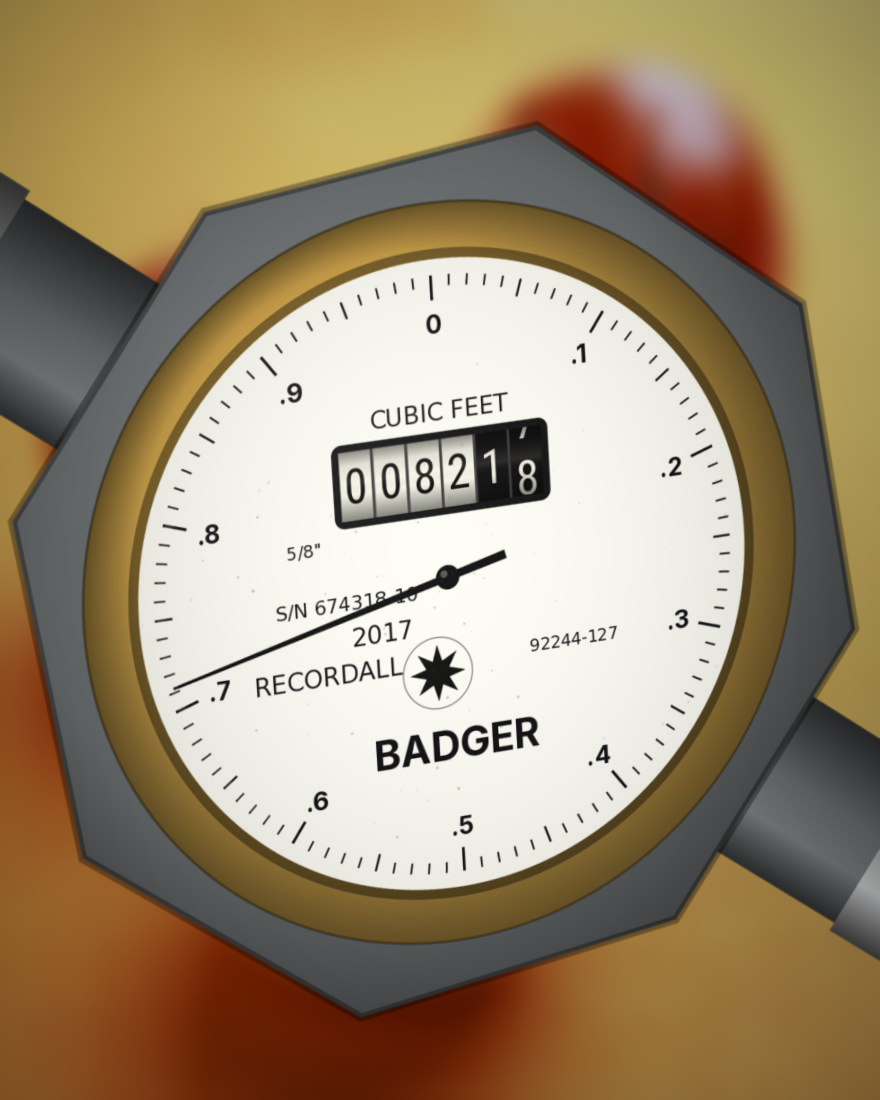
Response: 8217.71ft³
